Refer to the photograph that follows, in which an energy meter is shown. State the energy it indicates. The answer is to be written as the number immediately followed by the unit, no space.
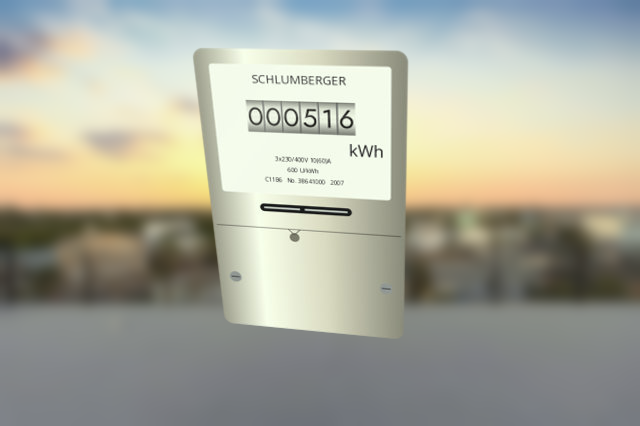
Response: 516kWh
